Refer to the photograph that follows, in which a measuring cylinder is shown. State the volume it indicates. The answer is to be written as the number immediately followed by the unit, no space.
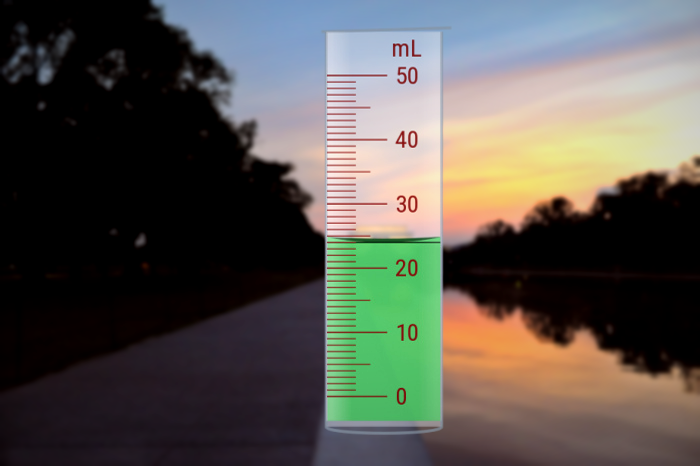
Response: 24mL
